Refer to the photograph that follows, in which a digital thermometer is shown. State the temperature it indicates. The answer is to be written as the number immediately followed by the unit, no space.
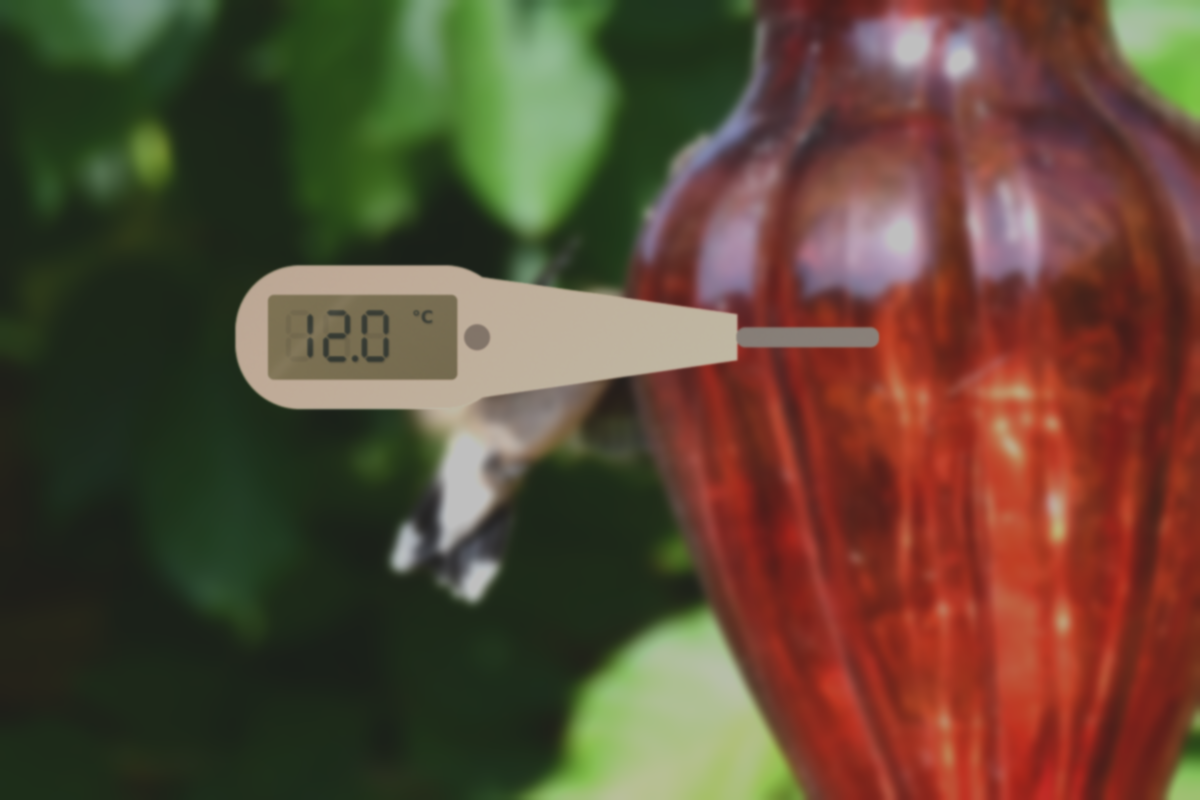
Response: 12.0°C
